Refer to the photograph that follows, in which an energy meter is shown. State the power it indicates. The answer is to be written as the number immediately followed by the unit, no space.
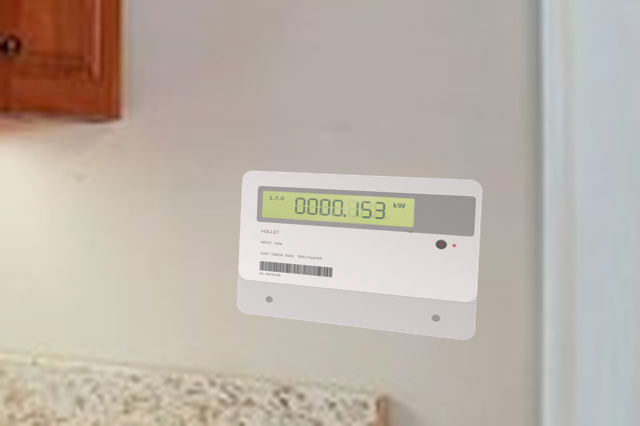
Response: 0.153kW
